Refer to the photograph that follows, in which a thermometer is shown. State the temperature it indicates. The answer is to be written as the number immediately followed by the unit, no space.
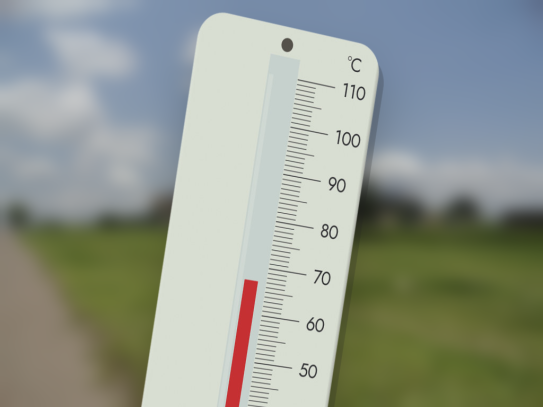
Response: 67°C
